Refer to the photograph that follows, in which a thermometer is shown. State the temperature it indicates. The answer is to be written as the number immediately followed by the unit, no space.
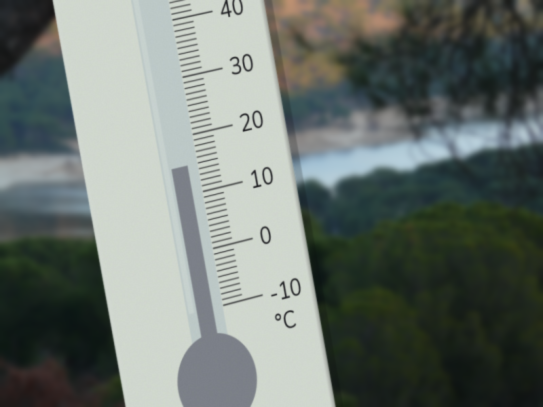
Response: 15°C
